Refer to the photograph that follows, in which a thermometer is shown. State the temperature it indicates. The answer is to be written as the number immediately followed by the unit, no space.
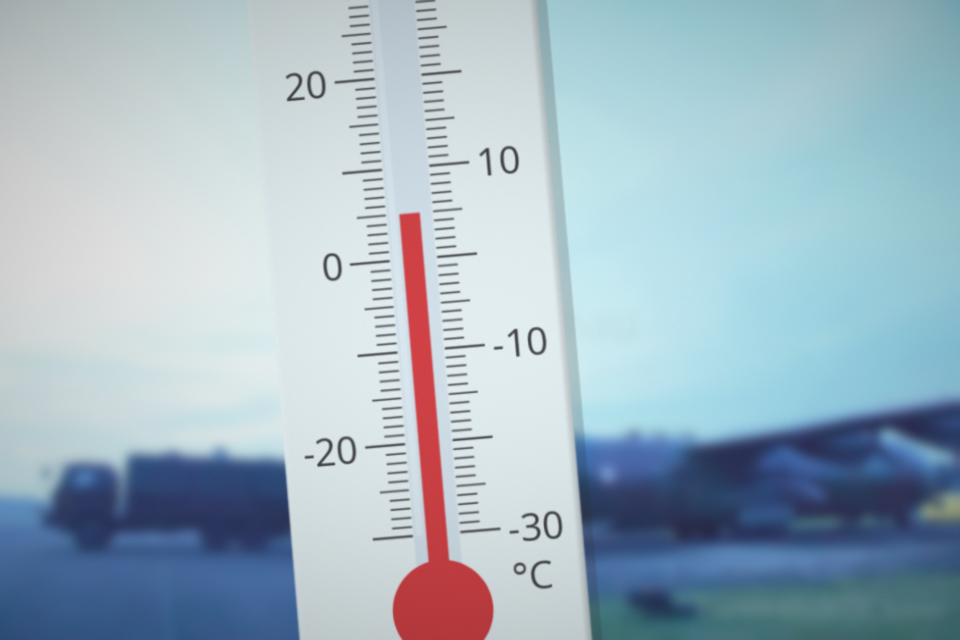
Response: 5°C
